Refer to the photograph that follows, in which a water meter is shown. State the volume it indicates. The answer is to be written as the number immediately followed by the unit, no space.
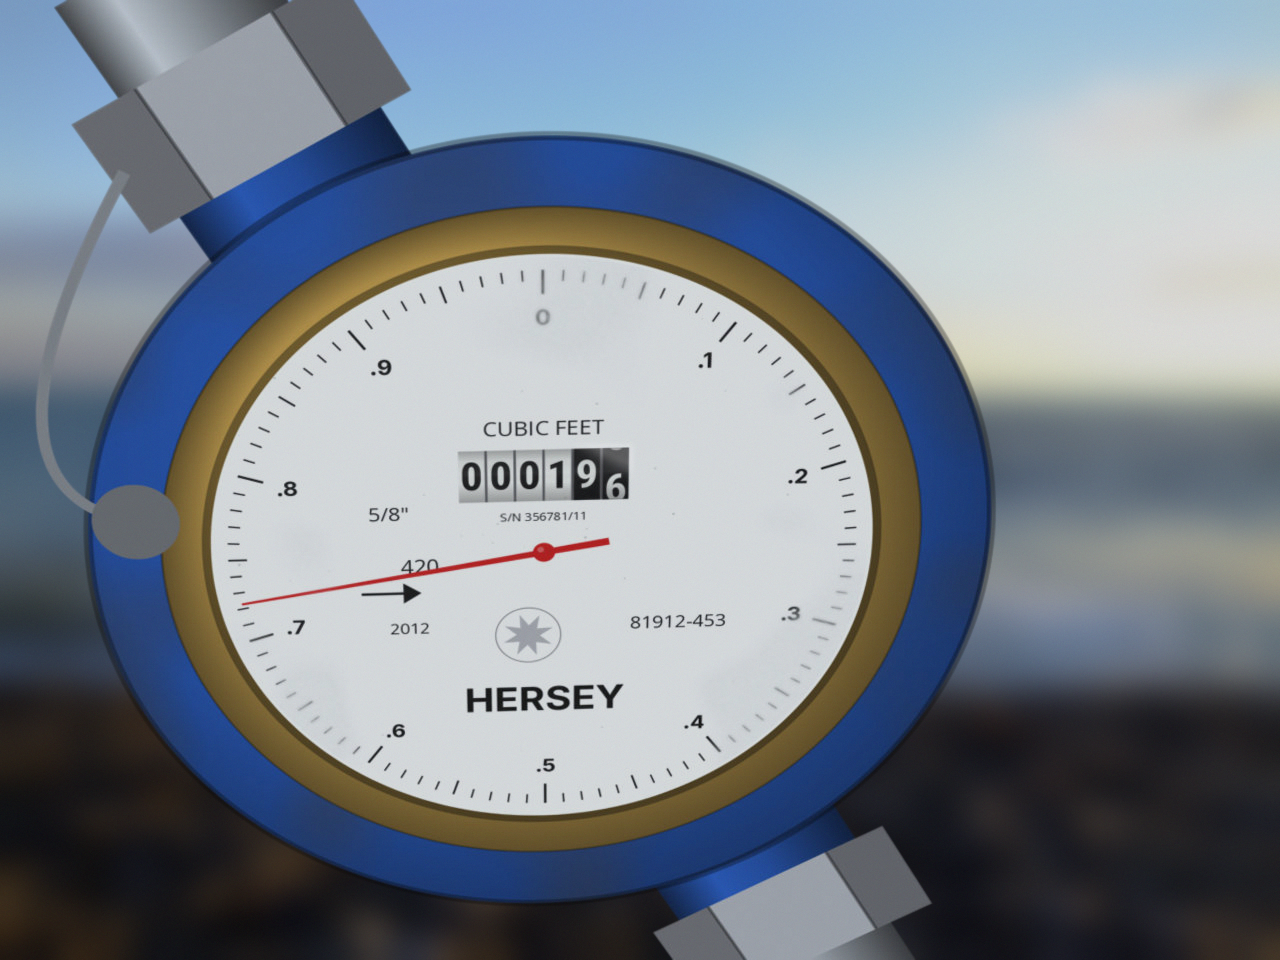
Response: 195.72ft³
